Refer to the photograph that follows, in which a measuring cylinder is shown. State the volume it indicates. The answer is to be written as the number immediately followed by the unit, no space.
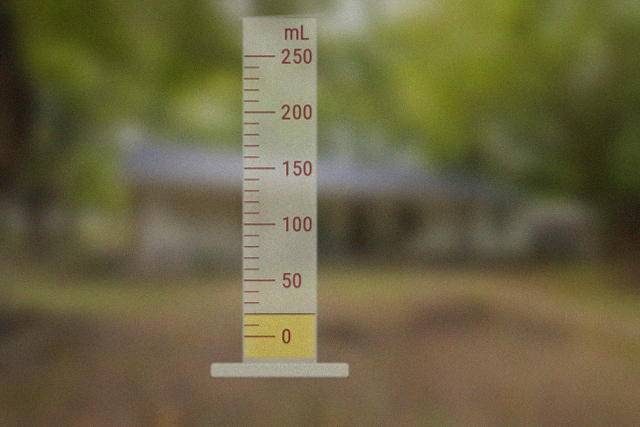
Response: 20mL
